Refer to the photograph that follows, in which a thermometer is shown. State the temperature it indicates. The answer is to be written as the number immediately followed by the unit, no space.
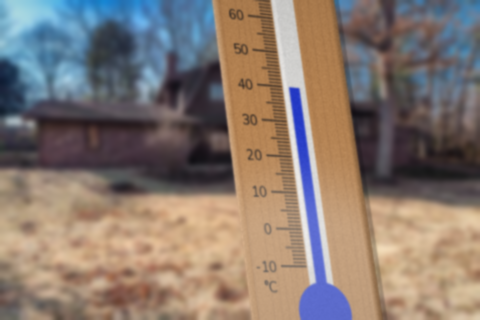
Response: 40°C
